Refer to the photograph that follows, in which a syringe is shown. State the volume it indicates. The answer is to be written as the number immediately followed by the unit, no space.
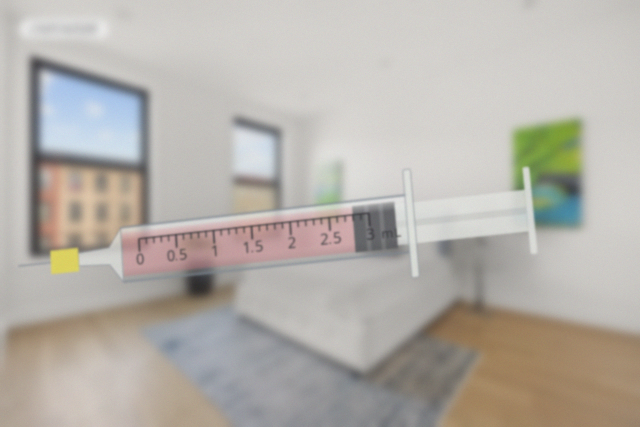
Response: 2.8mL
